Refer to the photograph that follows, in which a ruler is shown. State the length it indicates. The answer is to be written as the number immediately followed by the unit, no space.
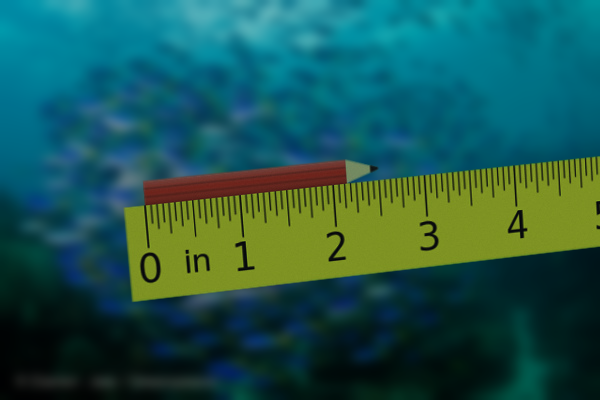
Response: 2.5in
